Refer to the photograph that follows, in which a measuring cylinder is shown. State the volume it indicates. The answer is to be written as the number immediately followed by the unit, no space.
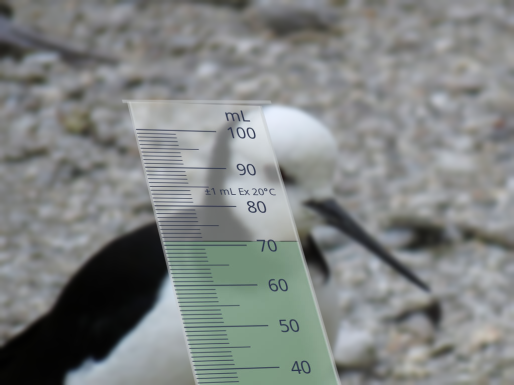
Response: 71mL
